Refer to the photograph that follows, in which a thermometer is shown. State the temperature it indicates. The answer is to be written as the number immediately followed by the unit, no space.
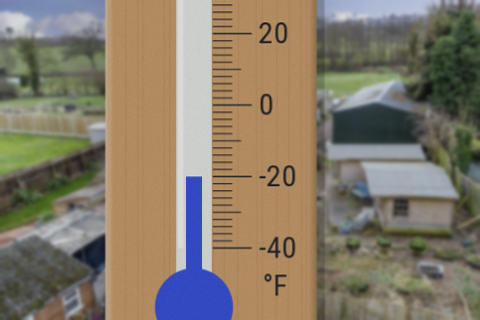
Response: -20°F
